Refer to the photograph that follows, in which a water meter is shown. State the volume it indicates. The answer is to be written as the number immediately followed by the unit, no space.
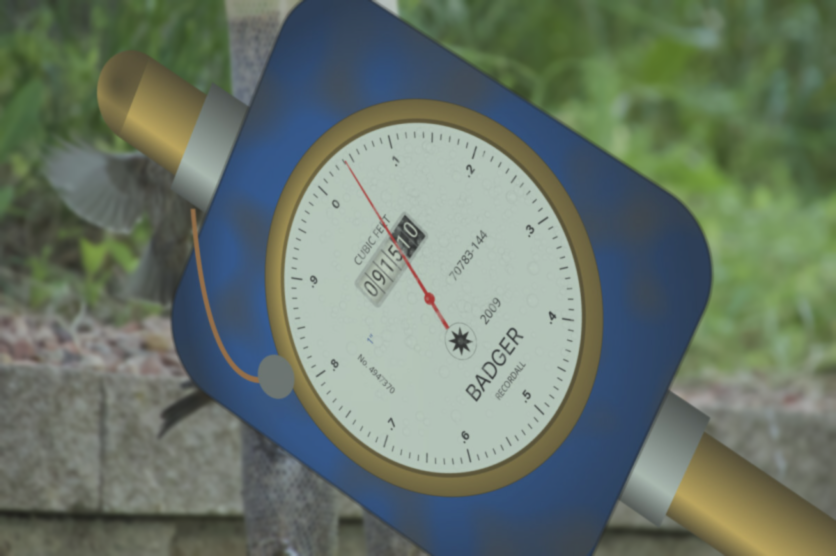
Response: 91510.04ft³
